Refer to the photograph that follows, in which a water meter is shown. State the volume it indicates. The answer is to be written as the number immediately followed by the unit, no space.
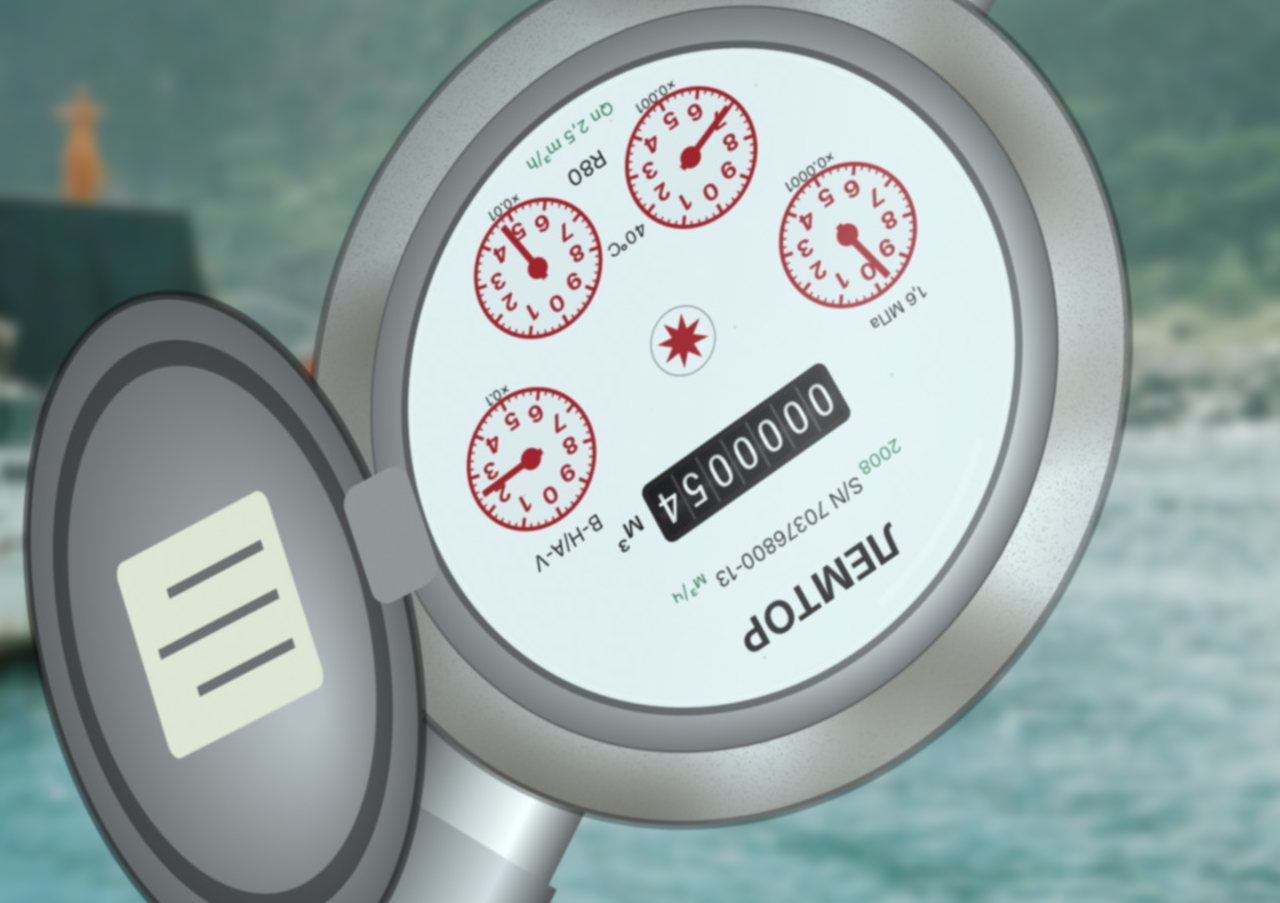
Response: 54.2469m³
